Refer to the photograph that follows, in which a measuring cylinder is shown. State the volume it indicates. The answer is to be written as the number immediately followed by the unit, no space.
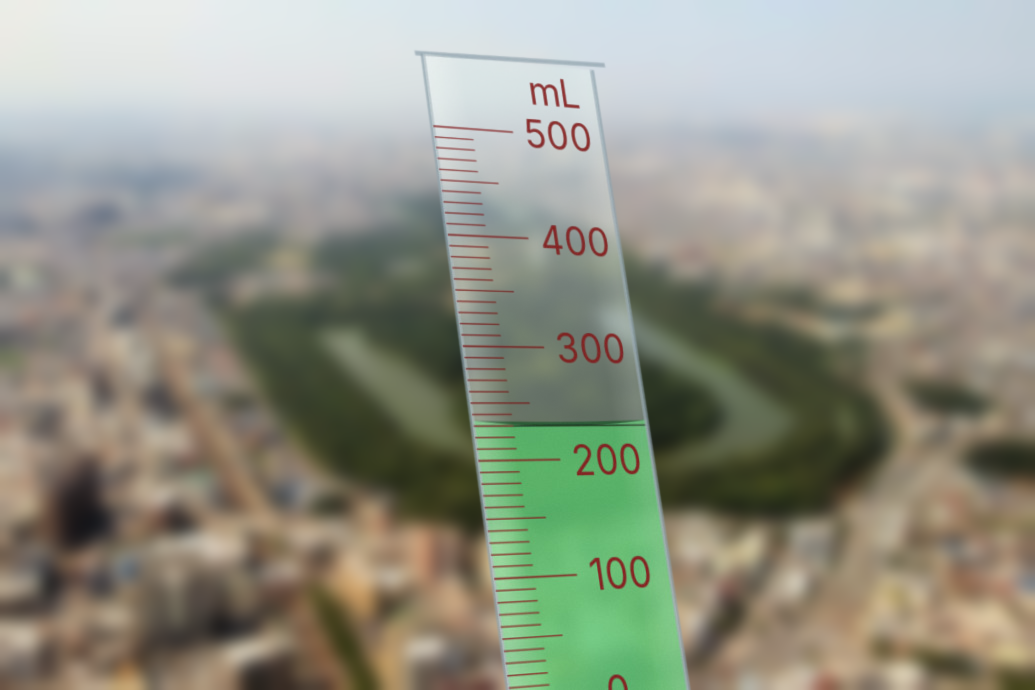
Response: 230mL
